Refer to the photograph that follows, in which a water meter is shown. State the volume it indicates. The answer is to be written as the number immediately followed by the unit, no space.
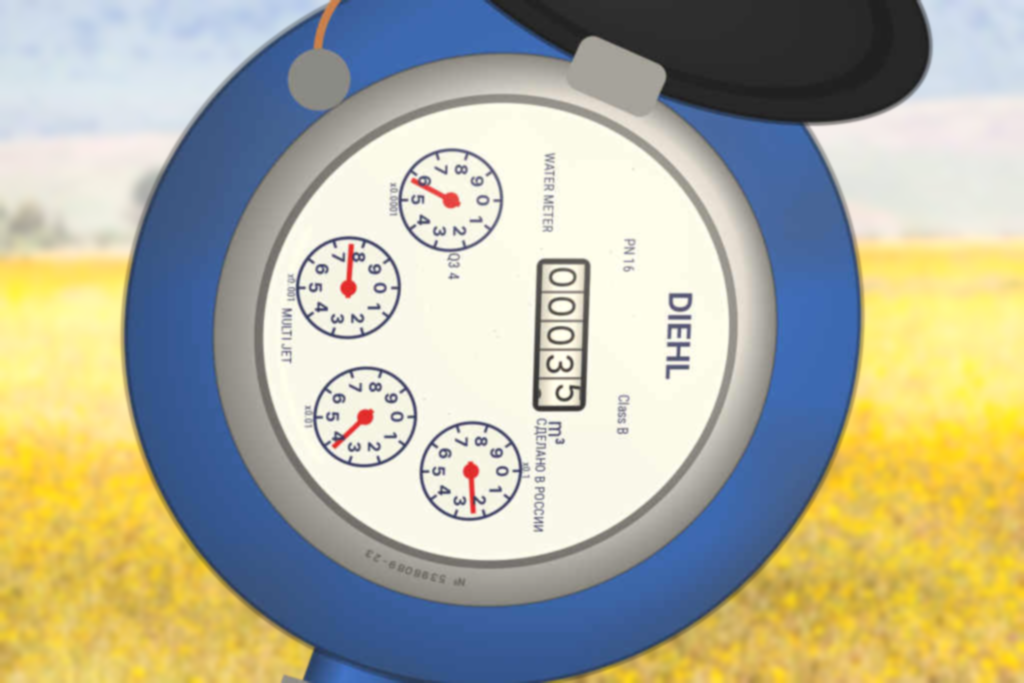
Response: 35.2375m³
